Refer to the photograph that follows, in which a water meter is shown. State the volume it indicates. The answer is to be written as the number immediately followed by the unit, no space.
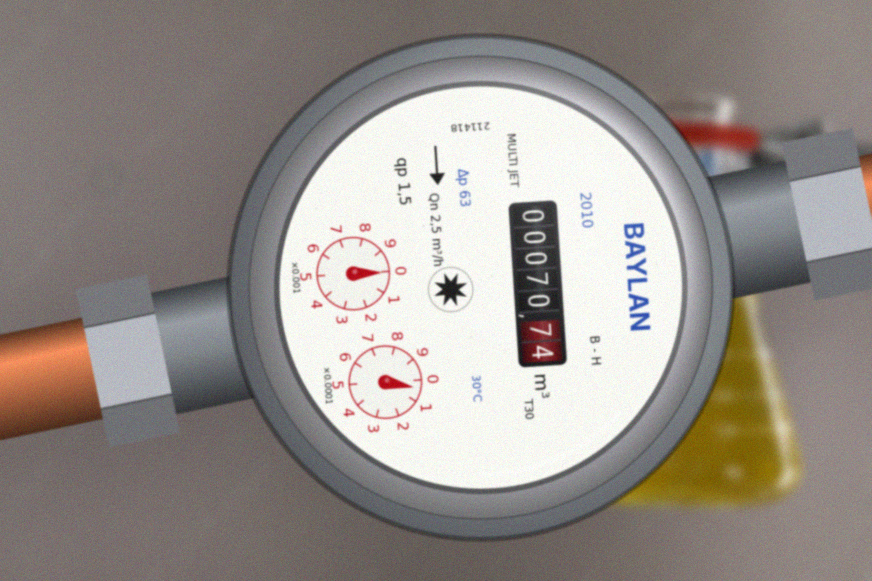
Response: 70.7400m³
